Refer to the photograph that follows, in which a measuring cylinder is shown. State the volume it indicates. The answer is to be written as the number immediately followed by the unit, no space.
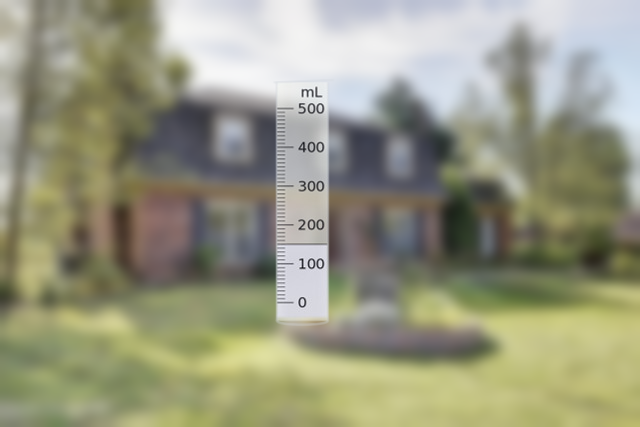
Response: 150mL
